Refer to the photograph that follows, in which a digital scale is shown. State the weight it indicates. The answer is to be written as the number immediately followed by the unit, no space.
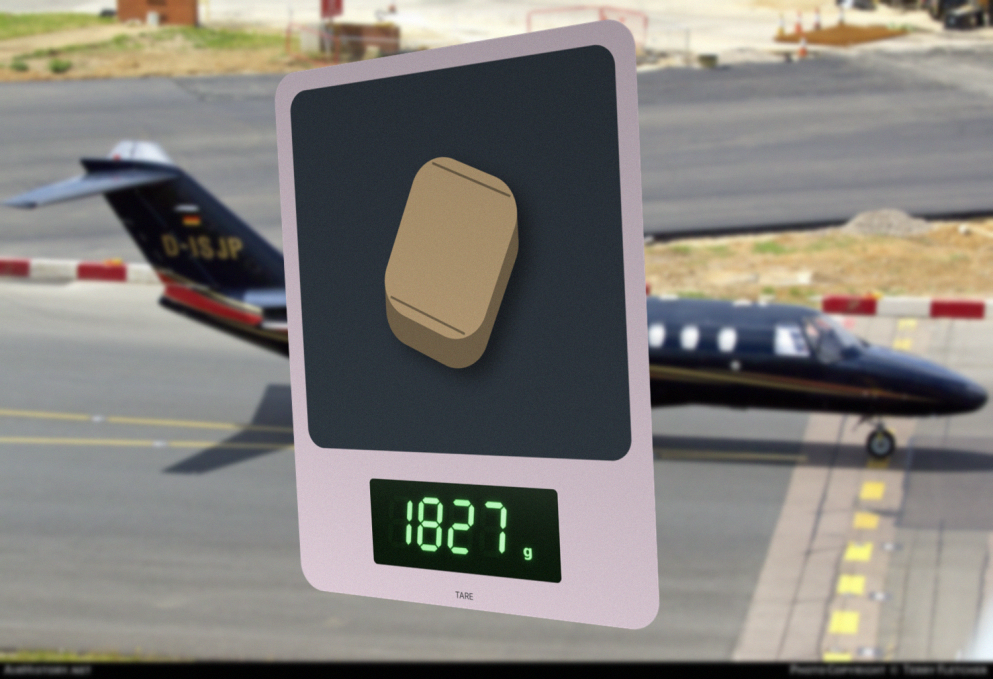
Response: 1827g
